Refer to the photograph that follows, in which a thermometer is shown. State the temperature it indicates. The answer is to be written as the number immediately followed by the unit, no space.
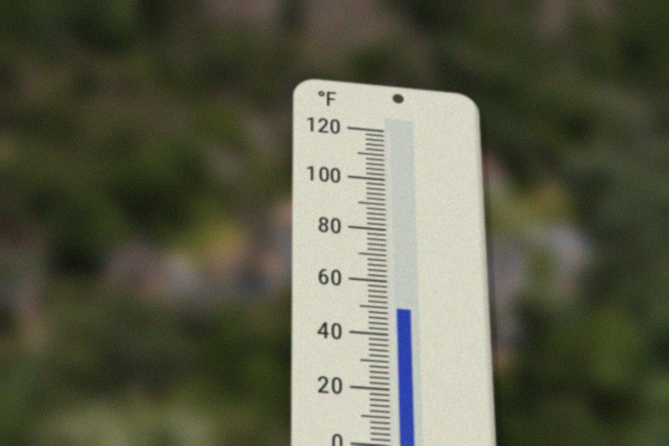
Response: 50°F
